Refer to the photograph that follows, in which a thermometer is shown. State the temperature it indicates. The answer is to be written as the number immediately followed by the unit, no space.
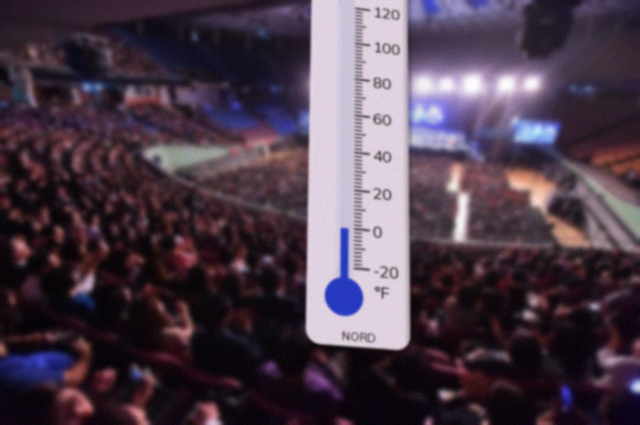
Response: 0°F
